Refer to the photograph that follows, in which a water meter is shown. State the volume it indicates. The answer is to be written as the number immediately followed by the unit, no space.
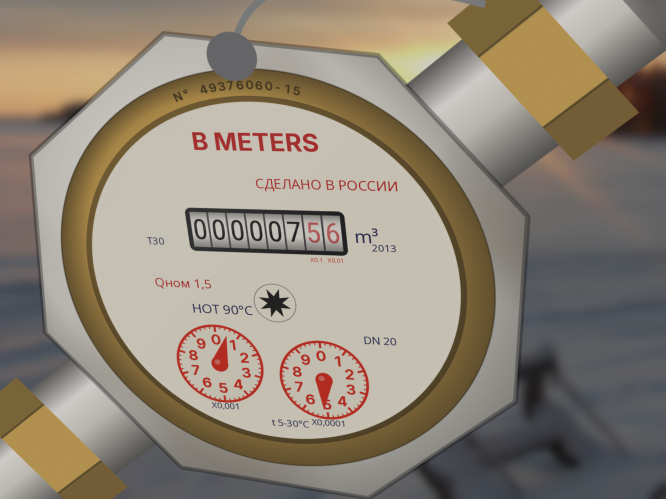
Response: 7.5605m³
